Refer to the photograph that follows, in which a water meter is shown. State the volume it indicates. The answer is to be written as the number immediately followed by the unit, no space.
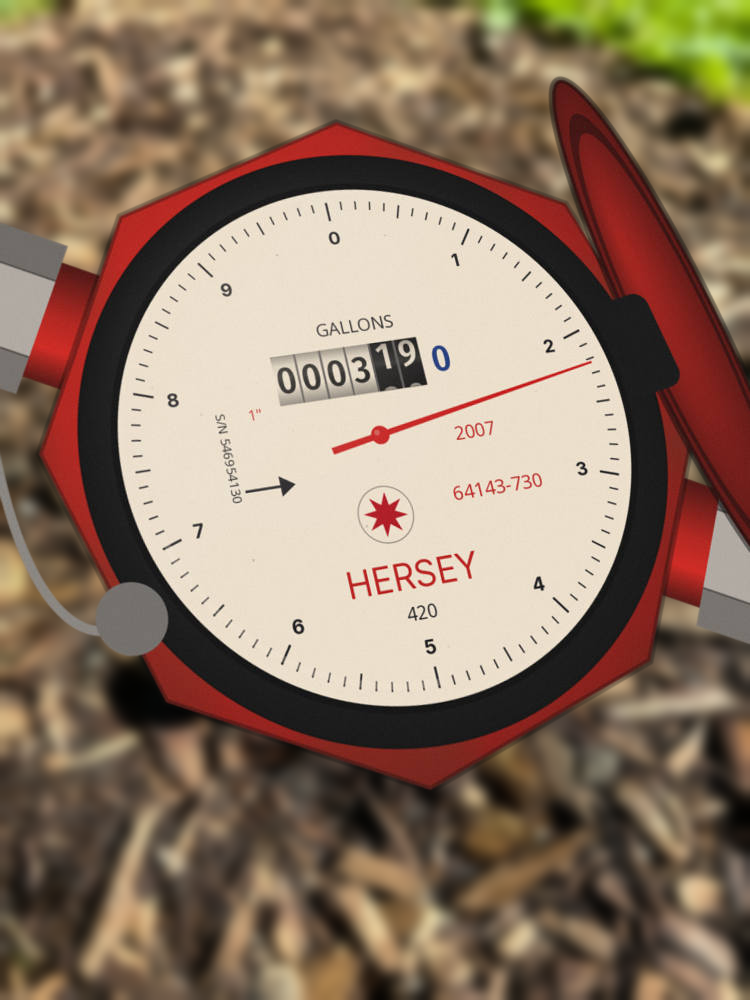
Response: 3192.2gal
